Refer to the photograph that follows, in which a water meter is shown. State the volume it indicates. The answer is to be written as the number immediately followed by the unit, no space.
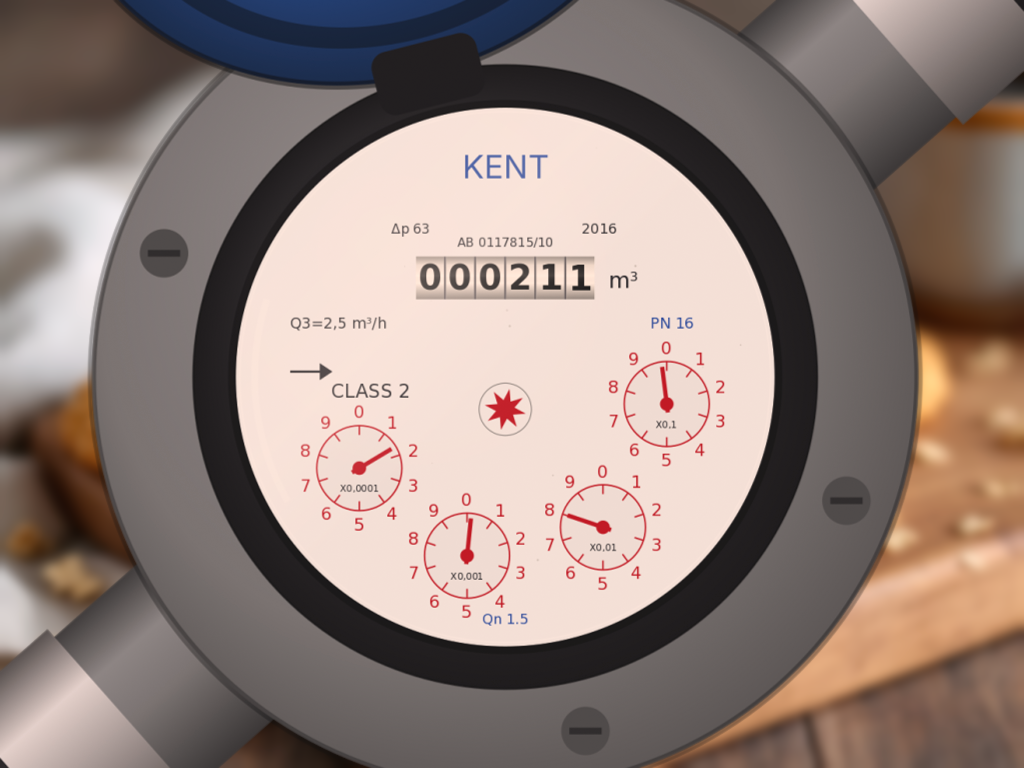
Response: 210.9801m³
